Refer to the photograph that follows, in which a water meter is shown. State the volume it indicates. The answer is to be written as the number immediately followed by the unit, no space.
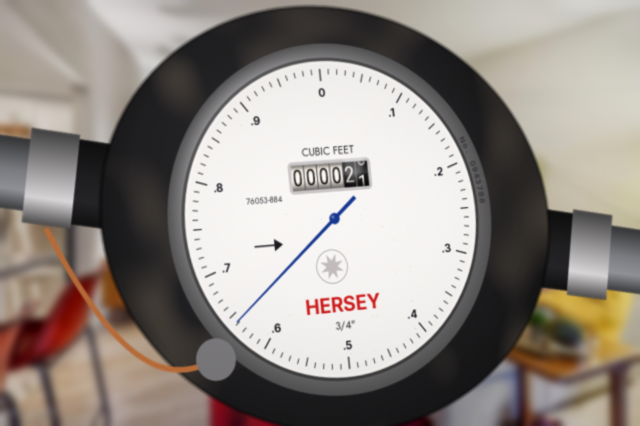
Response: 20.64ft³
